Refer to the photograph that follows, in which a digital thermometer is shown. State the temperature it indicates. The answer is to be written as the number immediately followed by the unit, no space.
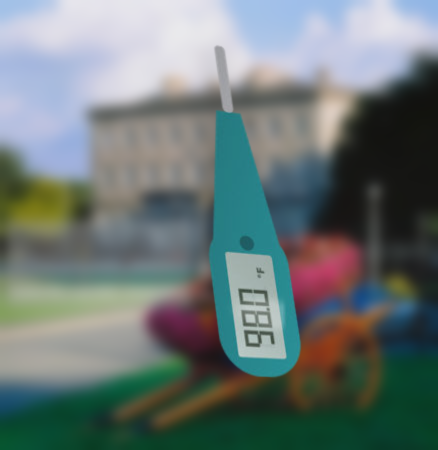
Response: 98.0°F
